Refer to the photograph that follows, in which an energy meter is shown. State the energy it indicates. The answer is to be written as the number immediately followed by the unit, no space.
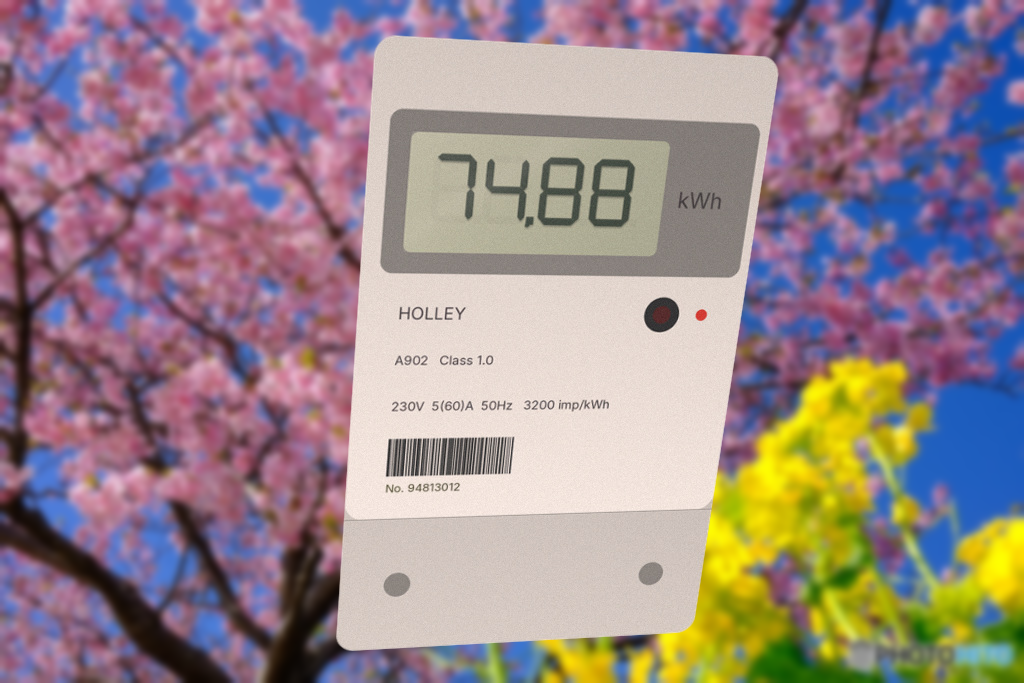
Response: 74.88kWh
